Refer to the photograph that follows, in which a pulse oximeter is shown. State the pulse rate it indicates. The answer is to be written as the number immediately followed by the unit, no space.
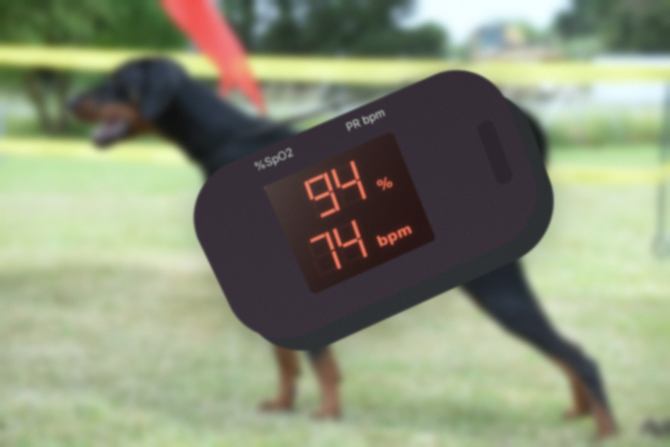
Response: 74bpm
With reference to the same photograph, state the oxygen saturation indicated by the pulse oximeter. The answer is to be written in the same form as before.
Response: 94%
